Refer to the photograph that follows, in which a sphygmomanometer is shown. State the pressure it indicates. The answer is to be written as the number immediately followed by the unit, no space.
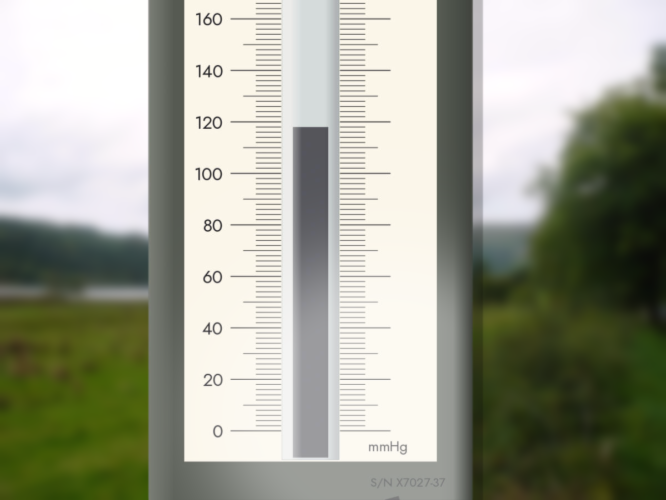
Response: 118mmHg
